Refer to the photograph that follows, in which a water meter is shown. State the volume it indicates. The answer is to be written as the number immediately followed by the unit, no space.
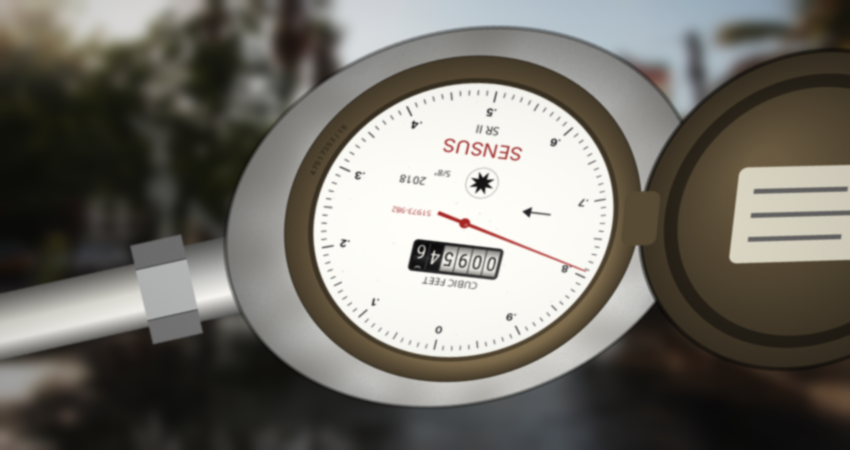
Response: 9545.79ft³
